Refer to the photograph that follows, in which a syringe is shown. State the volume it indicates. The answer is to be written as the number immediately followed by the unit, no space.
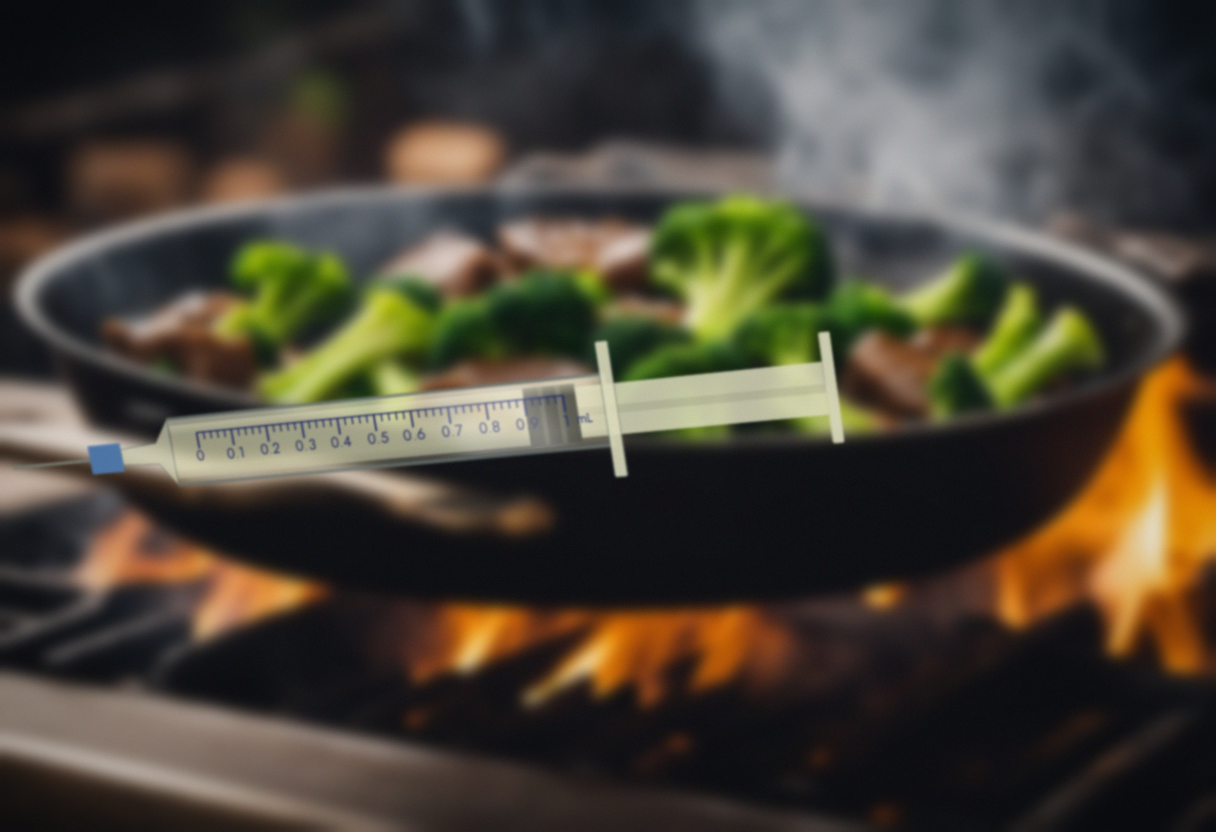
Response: 0.9mL
